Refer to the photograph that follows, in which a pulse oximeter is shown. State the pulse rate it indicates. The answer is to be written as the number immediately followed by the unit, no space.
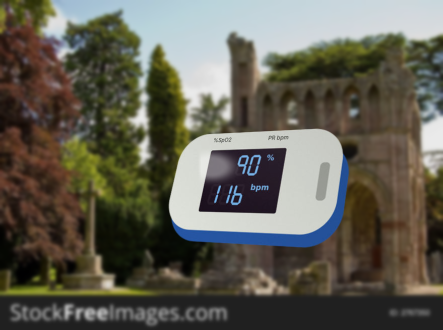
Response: 116bpm
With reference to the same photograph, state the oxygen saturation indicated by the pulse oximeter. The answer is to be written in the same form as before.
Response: 90%
